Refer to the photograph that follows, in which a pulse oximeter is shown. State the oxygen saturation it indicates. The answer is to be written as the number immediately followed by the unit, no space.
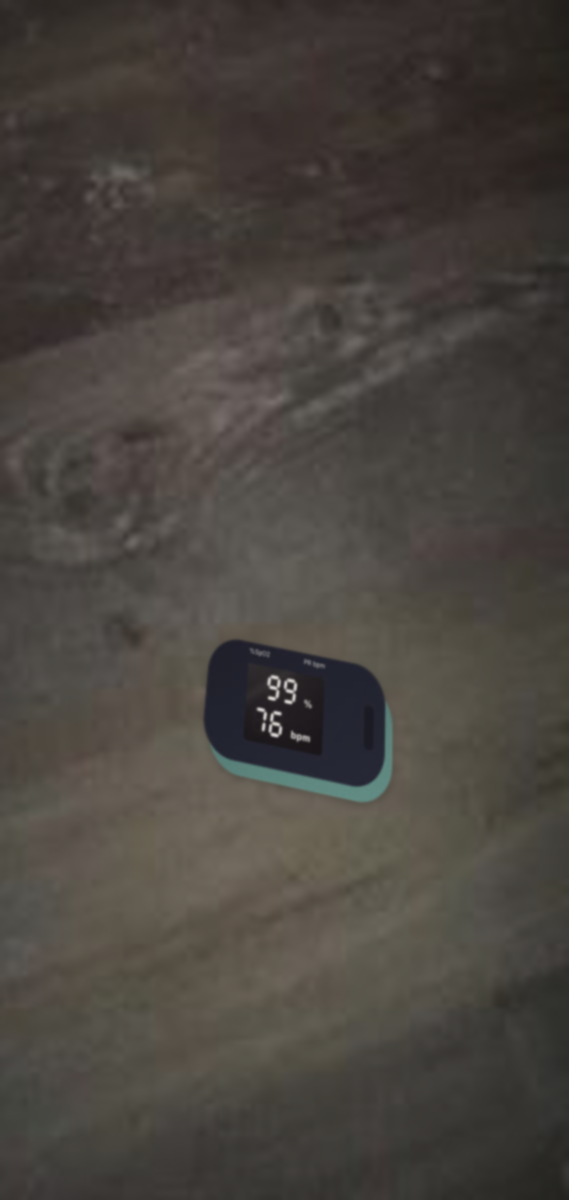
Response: 99%
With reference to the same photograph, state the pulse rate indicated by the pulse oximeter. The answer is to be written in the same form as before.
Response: 76bpm
